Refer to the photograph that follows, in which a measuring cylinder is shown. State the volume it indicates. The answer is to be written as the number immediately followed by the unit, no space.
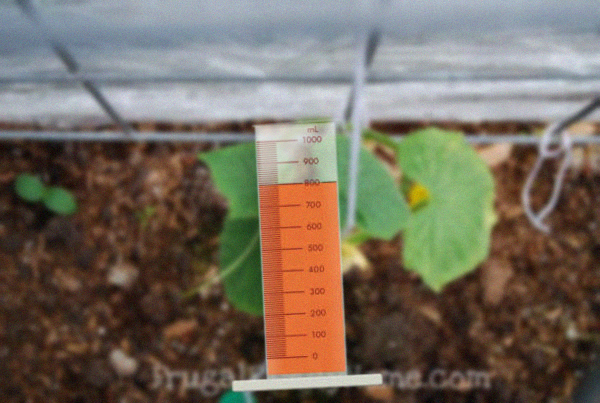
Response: 800mL
